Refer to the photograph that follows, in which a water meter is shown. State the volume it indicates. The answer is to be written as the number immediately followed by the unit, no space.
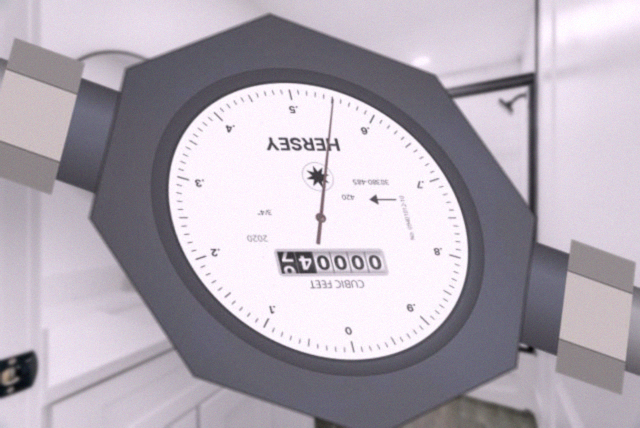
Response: 46.55ft³
